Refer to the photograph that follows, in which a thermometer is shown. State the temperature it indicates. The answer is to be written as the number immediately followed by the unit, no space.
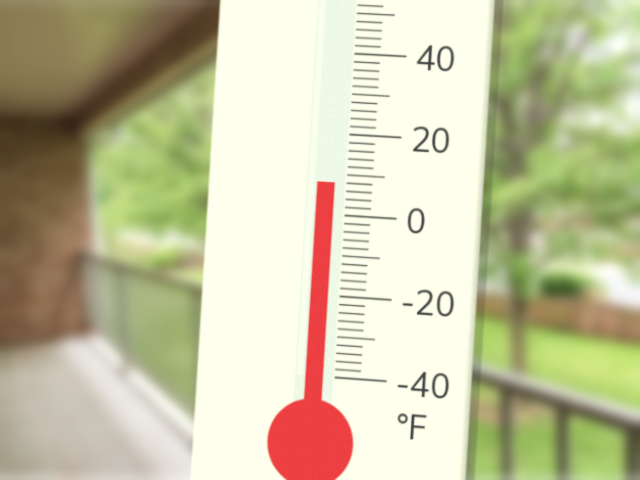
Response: 8°F
